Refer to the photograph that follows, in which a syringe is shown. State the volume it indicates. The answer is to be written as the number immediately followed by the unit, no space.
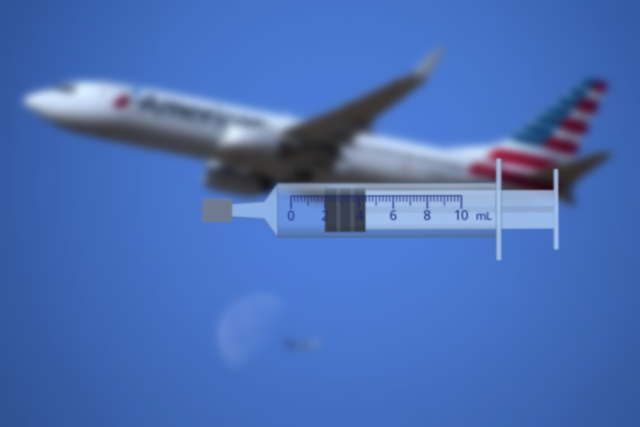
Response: 2mL
